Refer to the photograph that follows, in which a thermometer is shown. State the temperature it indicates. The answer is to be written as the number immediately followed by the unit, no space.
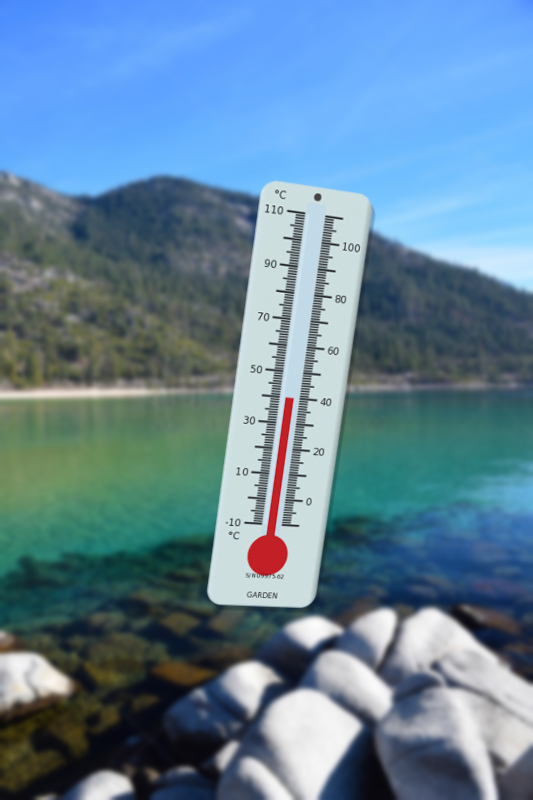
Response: 40°C
